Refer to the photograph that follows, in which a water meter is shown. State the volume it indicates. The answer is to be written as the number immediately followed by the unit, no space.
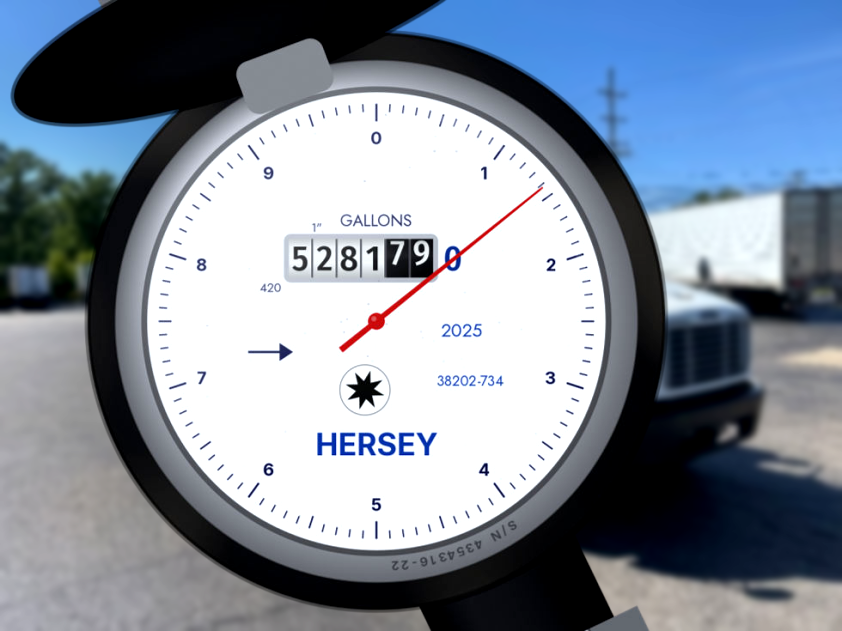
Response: 5281791.4gal
